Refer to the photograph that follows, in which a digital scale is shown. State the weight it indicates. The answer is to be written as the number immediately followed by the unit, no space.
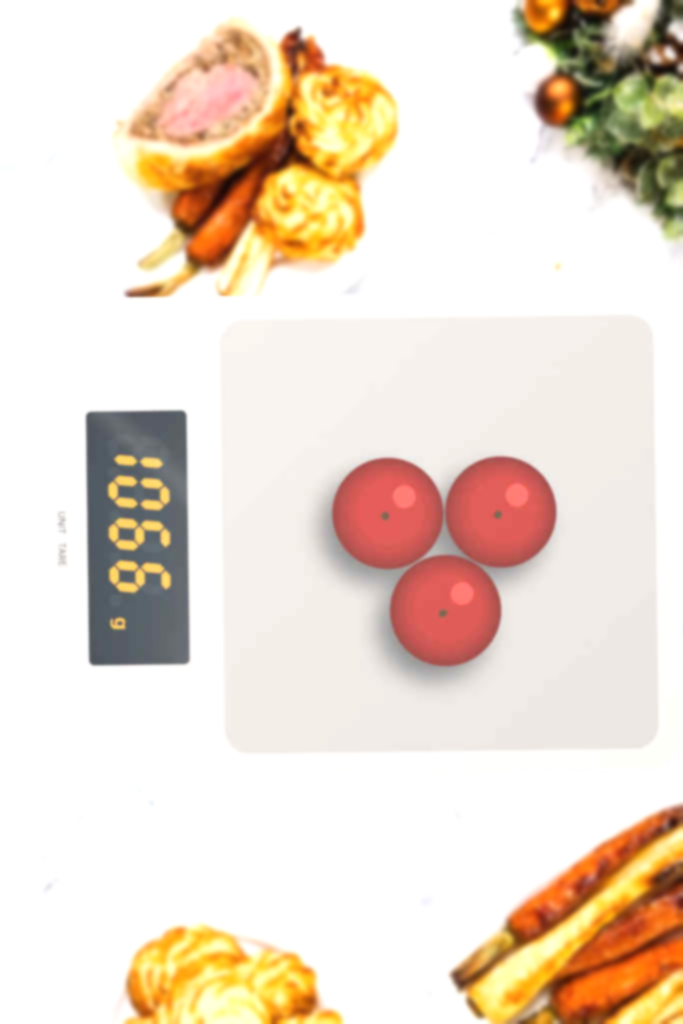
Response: 1066g
